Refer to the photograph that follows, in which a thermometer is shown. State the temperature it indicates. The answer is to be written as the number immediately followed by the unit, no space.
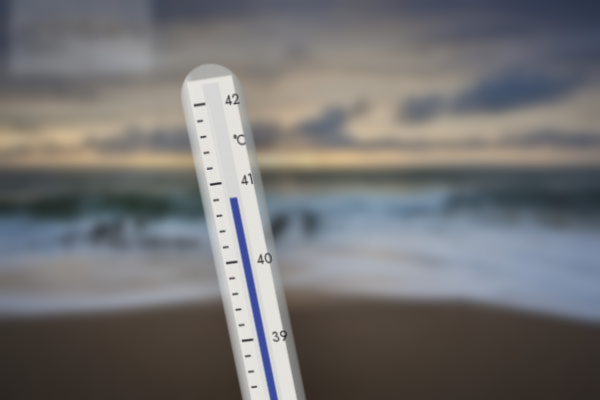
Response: 40.8°C
